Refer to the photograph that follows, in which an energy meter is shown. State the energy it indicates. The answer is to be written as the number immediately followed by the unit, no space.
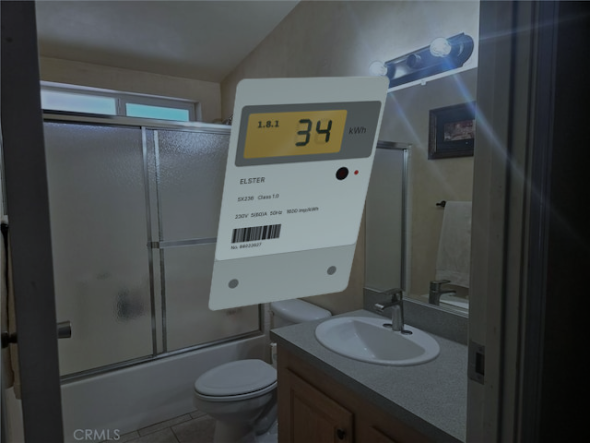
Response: 34kWh
